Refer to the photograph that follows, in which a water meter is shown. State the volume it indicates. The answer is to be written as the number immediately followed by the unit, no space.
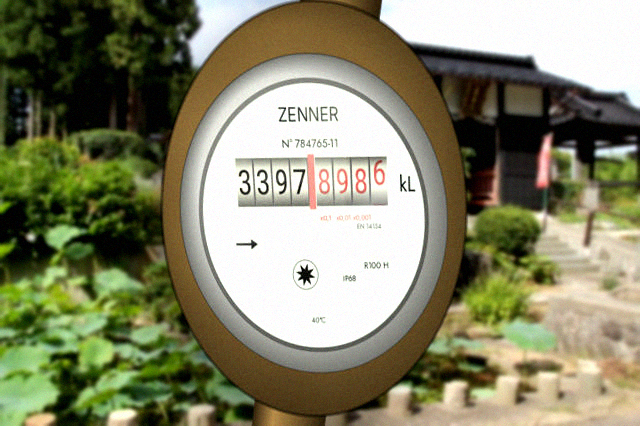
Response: 3397.8986kL
